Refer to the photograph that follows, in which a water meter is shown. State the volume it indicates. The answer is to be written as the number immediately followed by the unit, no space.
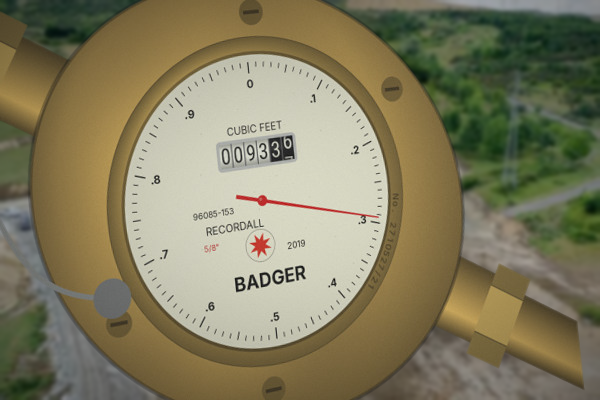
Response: 9336.29ft³
